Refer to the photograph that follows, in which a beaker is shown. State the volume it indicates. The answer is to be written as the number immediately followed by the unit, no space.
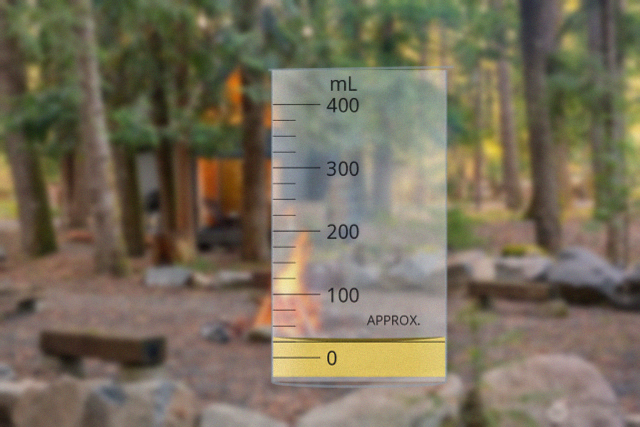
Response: 25mL
